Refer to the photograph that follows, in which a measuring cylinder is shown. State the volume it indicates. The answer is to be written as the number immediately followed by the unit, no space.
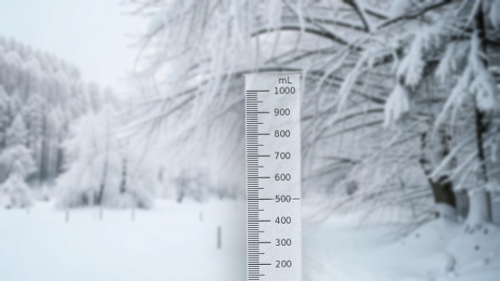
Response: 500mL
